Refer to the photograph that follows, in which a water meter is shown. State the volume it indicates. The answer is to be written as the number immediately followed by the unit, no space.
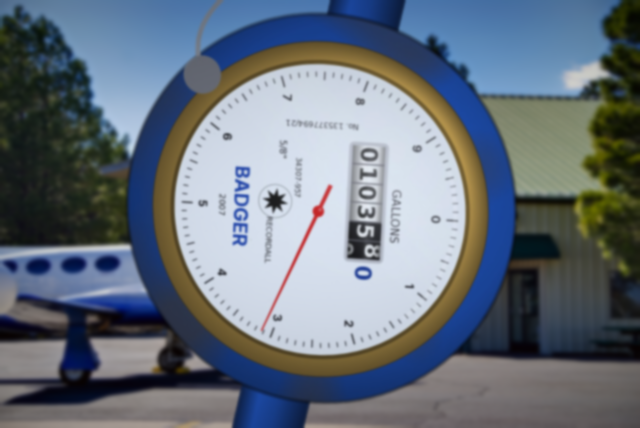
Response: 103583.1gal
